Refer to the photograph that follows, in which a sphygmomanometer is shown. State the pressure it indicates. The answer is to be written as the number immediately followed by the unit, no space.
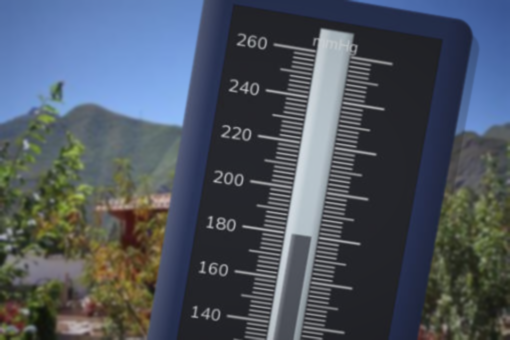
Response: 180mmHg
